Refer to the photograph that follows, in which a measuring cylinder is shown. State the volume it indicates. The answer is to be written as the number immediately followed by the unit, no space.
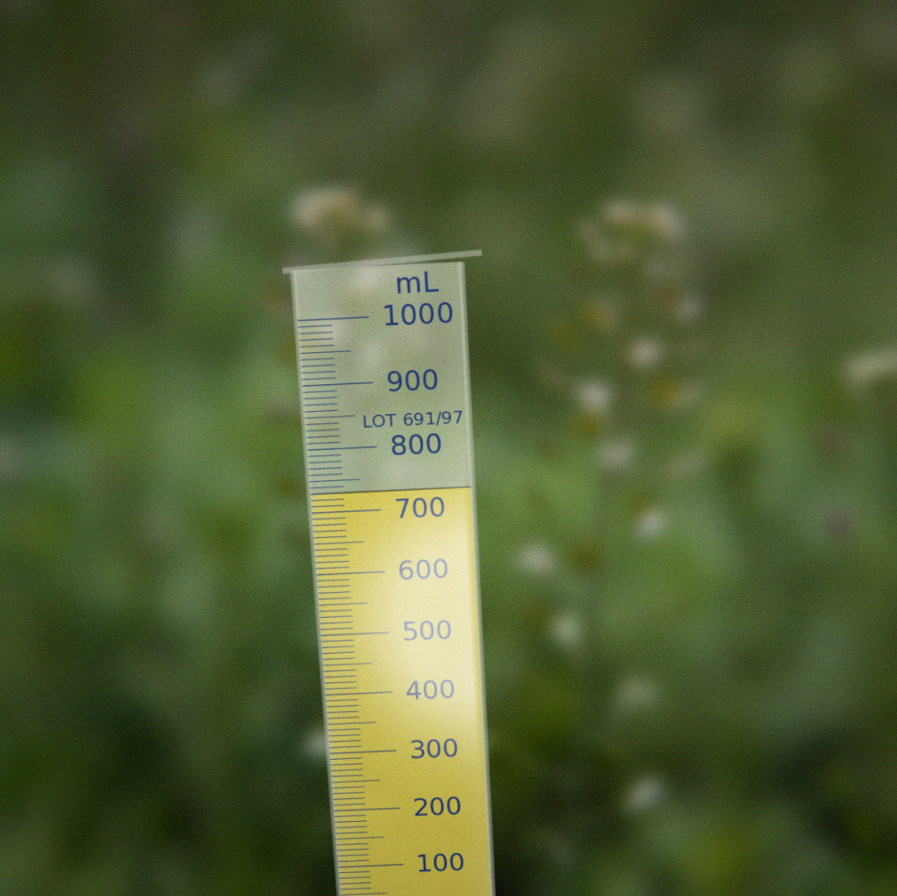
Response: 730mL
